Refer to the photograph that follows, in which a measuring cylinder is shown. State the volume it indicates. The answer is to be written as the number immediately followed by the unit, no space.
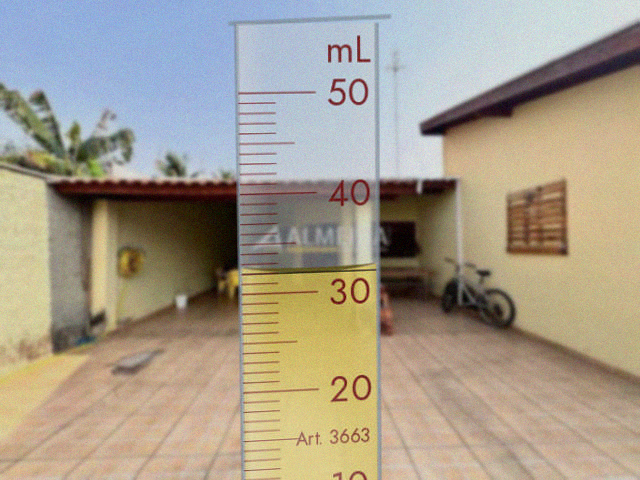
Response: 32mL
